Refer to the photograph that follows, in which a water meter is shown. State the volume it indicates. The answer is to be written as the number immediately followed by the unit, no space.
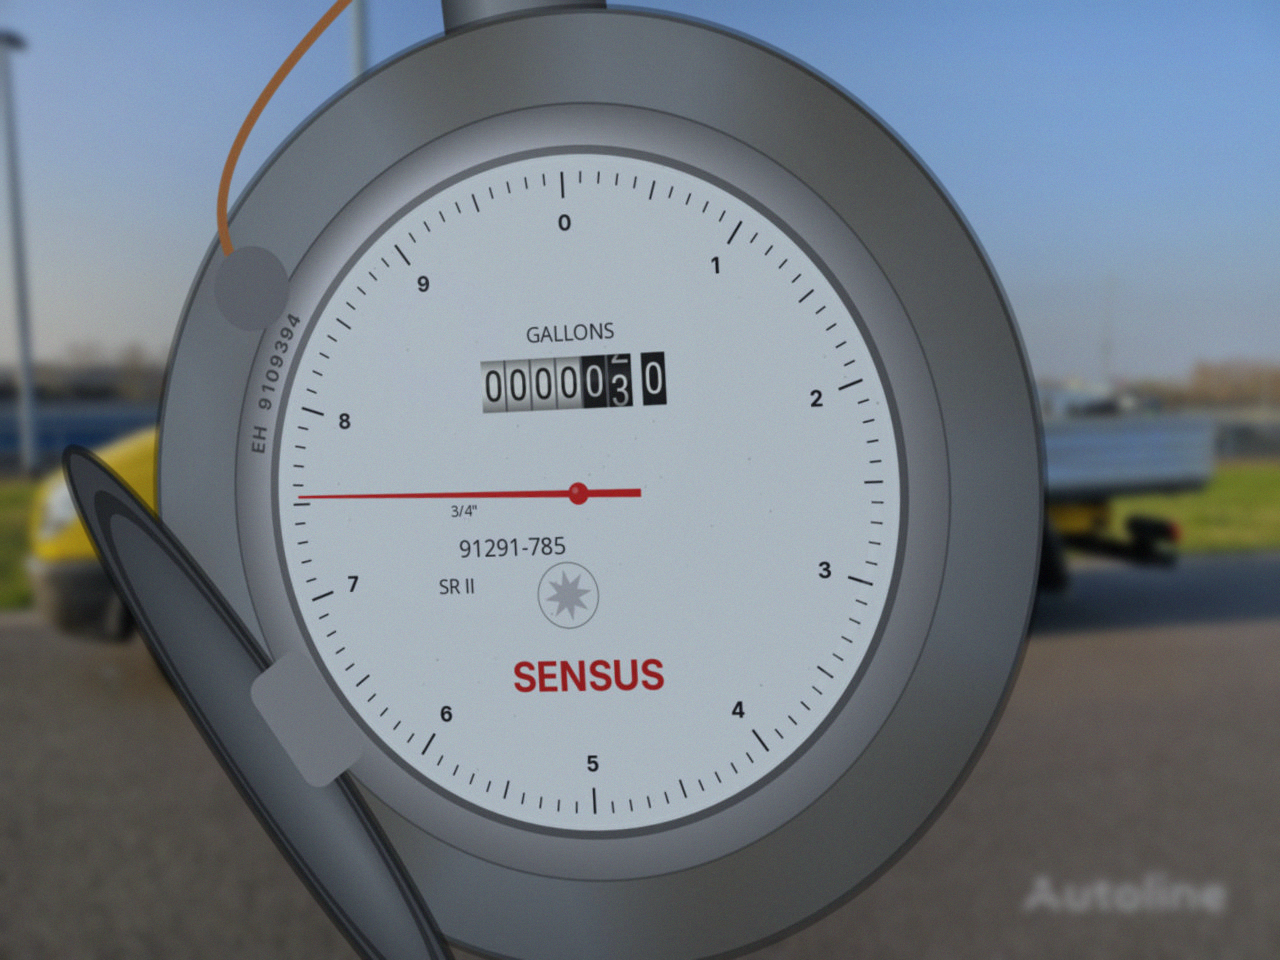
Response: 27.5gal
